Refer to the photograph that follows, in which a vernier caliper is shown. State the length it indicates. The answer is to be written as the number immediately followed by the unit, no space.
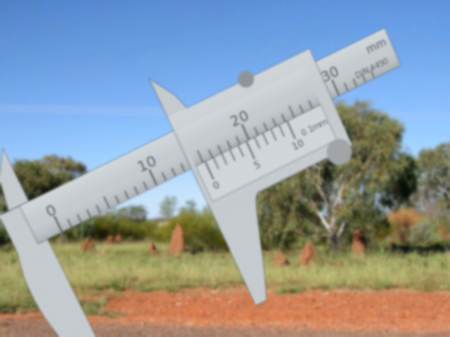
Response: 15.2mm
